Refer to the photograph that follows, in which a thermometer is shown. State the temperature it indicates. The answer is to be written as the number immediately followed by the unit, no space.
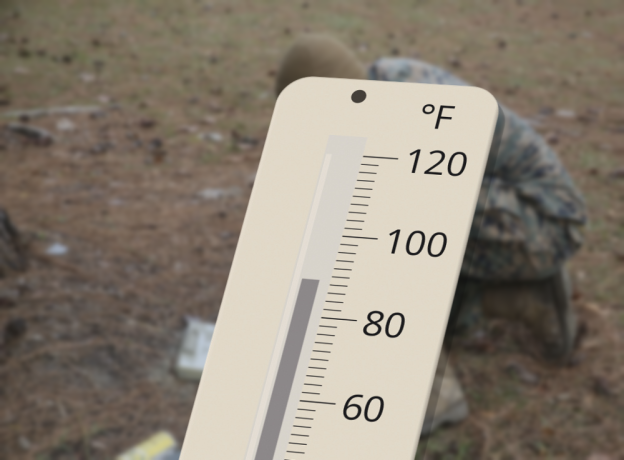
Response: 89°F
